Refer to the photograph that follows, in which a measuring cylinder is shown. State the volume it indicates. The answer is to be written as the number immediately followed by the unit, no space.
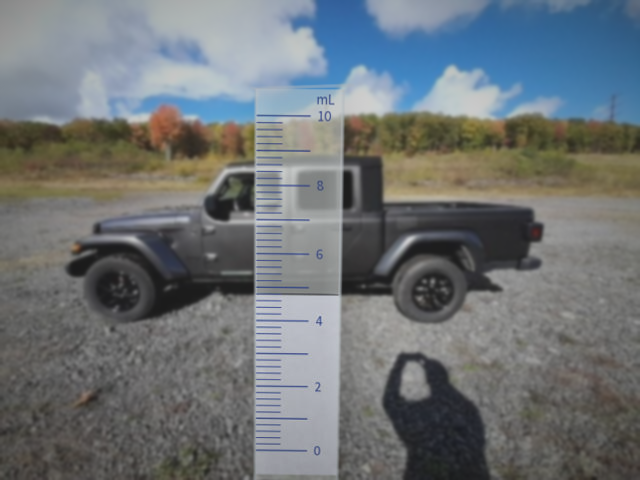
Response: 4.8mL
